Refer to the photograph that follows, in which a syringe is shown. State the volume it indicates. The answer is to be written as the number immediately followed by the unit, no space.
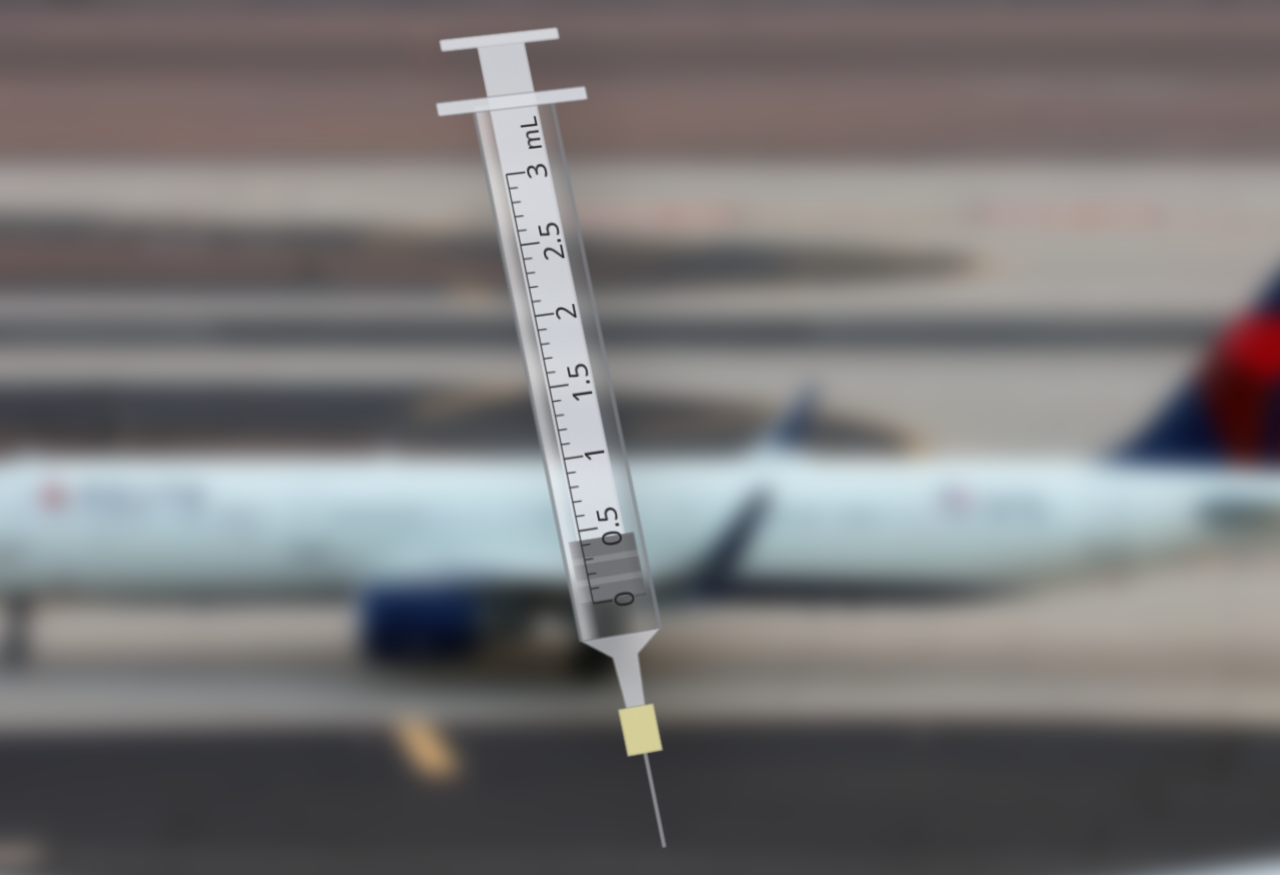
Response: 0mL
